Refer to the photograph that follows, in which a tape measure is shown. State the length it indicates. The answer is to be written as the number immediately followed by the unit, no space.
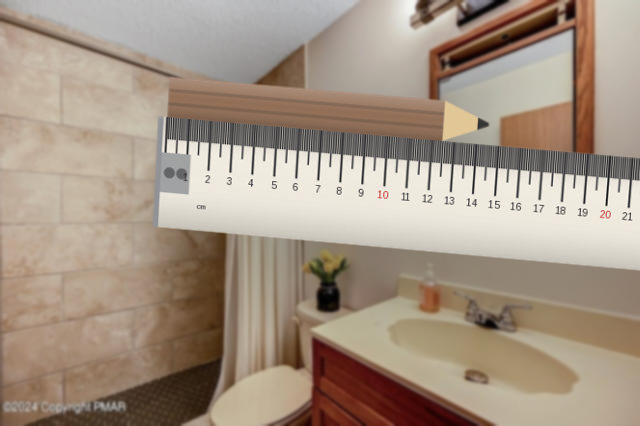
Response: 14.5cm
